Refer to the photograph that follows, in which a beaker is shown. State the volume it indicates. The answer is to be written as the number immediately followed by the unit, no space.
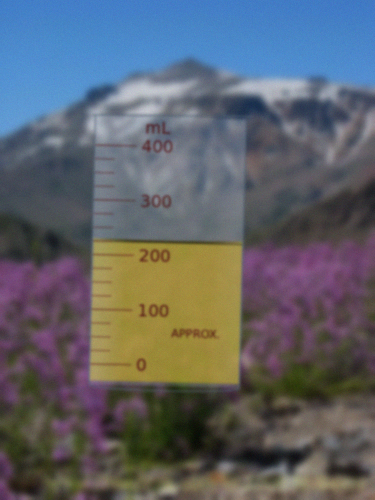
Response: 225mL
